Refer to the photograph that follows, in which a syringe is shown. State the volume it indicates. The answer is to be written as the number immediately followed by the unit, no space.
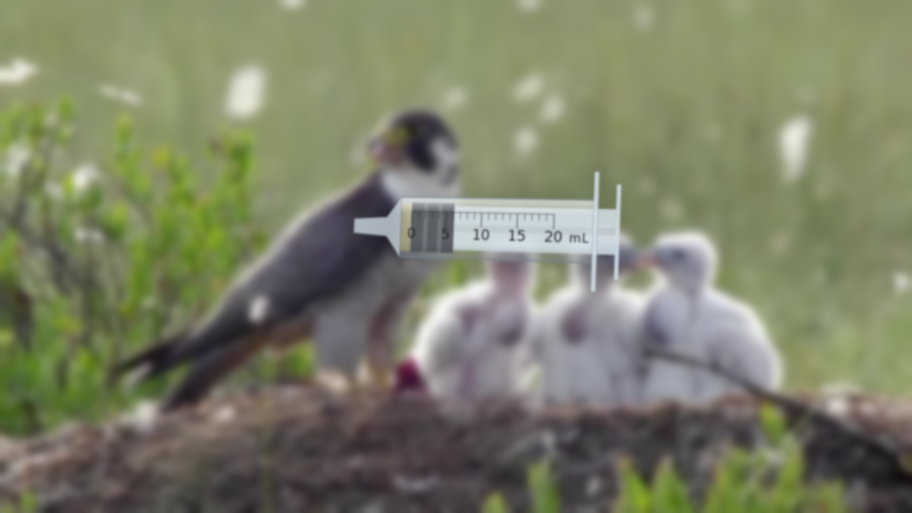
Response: 0mL
